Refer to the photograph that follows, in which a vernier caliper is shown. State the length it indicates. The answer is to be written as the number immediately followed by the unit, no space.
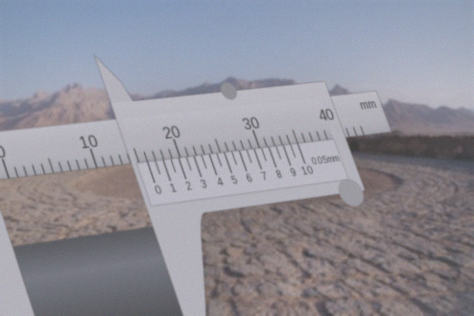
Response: 16.0mm
